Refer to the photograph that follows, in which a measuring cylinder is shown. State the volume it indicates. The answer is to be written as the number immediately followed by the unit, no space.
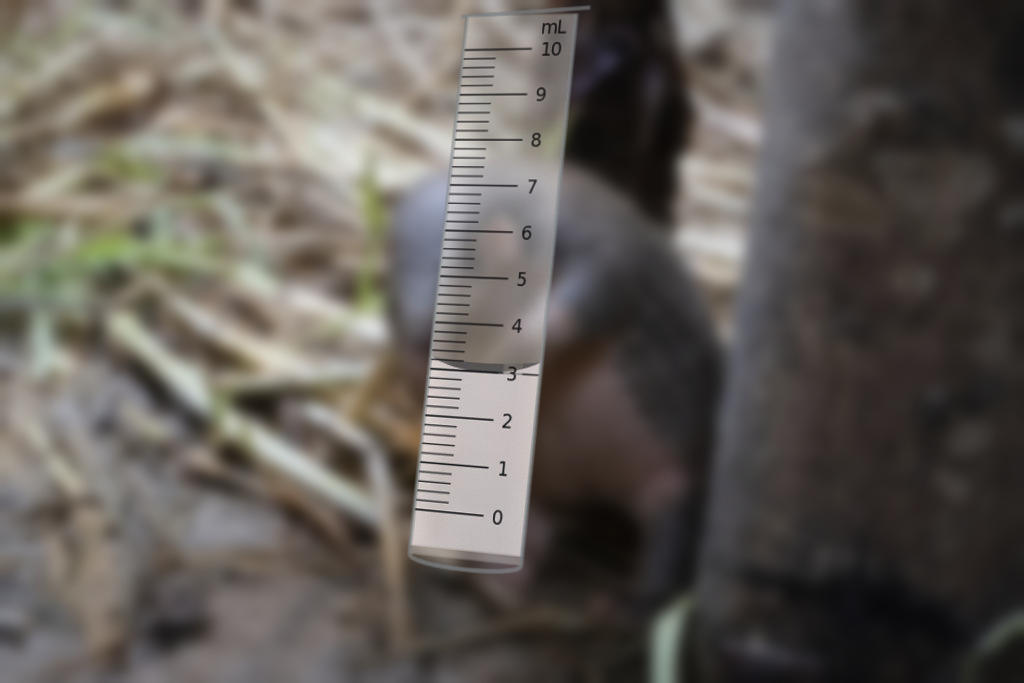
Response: 3mL
